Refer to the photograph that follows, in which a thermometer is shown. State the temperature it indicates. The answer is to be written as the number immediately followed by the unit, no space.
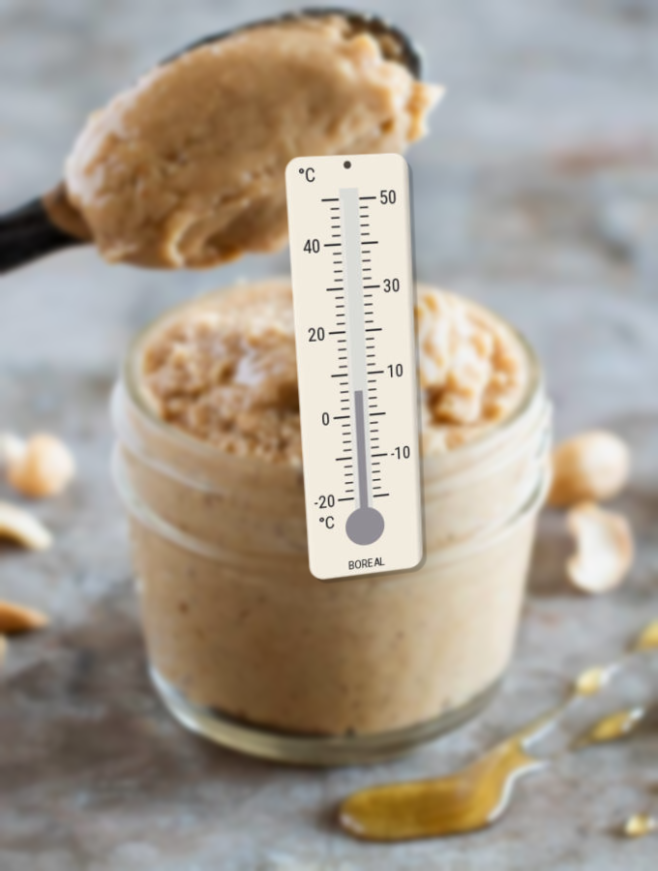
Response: 6°C
